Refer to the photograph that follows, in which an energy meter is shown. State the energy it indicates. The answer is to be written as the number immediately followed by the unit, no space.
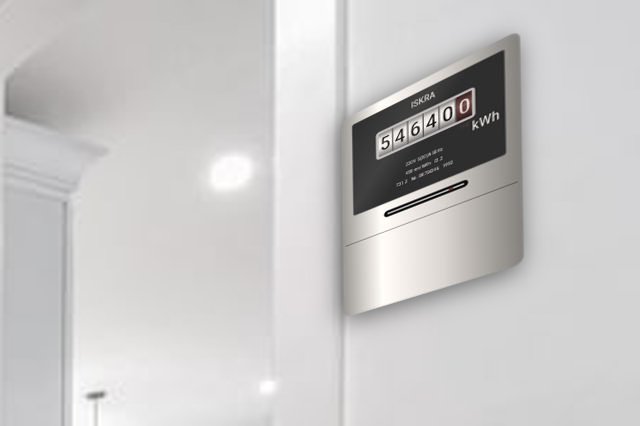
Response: 54640.0kWh
